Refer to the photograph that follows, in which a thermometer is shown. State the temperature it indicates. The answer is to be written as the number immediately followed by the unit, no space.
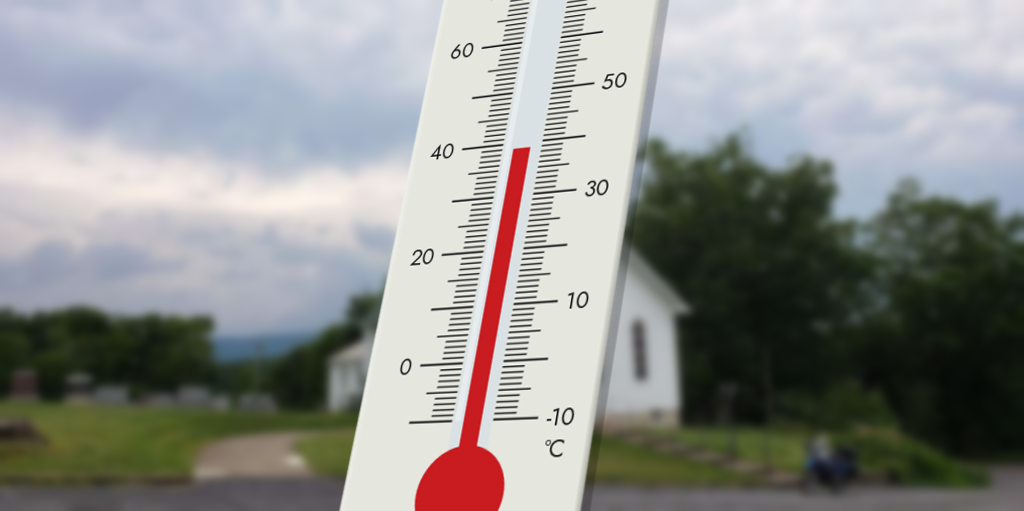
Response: 39°C
